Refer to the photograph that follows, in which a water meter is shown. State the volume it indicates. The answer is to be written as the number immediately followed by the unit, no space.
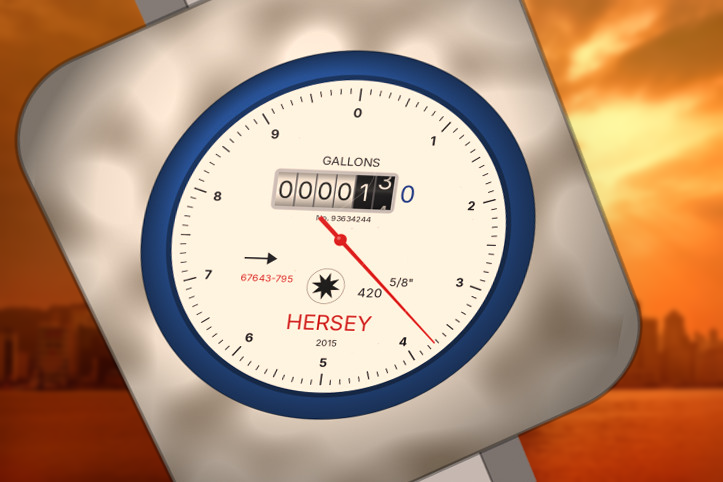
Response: 133.7gal
